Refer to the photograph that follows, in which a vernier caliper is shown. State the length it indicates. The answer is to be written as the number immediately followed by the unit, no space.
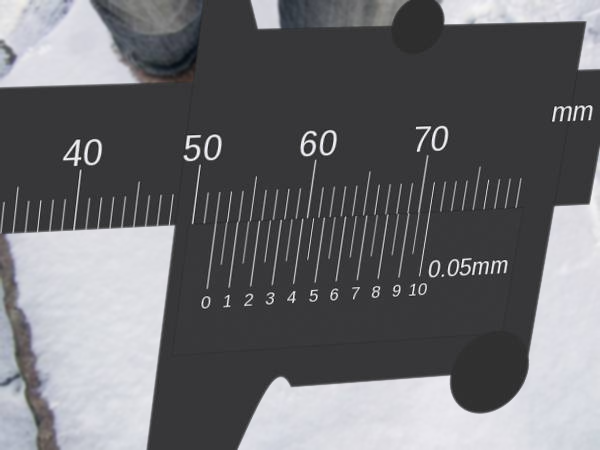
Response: 52.0mm
